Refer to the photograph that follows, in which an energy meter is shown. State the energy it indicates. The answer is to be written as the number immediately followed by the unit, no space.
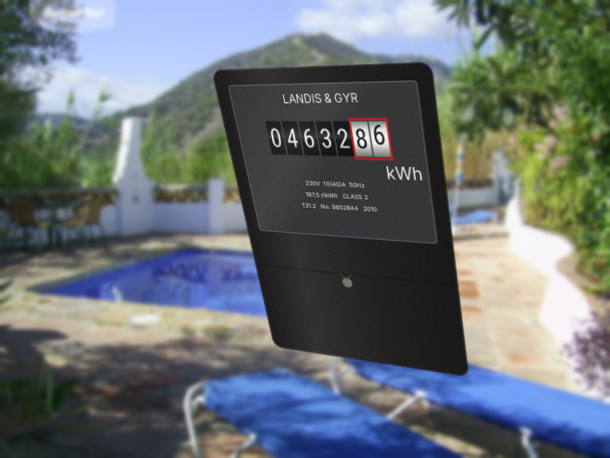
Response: 4632.86kWh
